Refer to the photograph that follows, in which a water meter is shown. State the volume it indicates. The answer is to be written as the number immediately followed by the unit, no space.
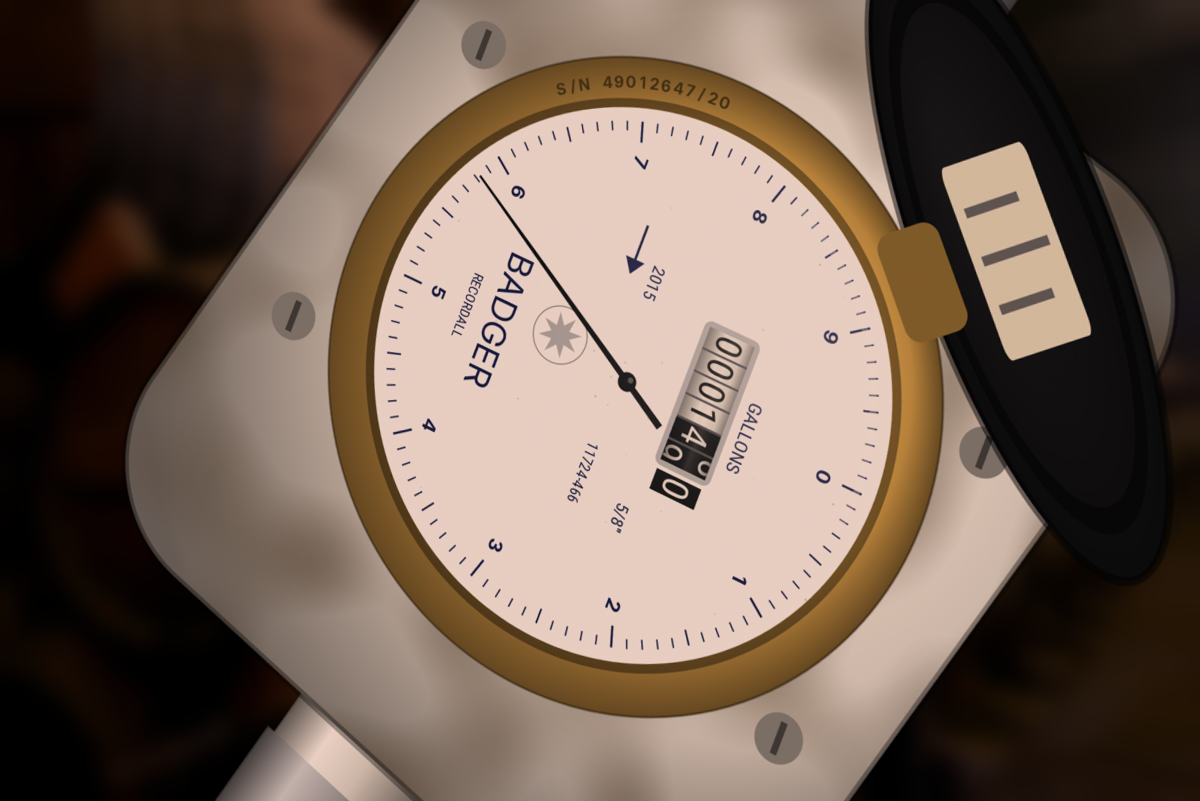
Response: 1485.8gal
